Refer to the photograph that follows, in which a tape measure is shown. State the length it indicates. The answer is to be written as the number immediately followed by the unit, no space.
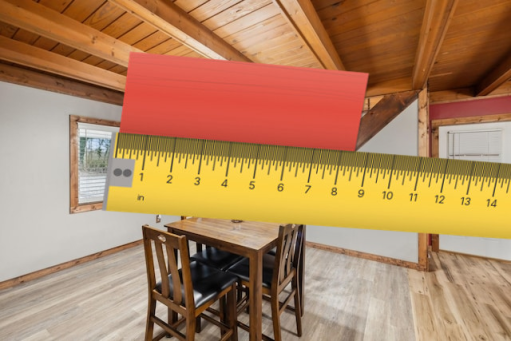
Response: 8.5in
